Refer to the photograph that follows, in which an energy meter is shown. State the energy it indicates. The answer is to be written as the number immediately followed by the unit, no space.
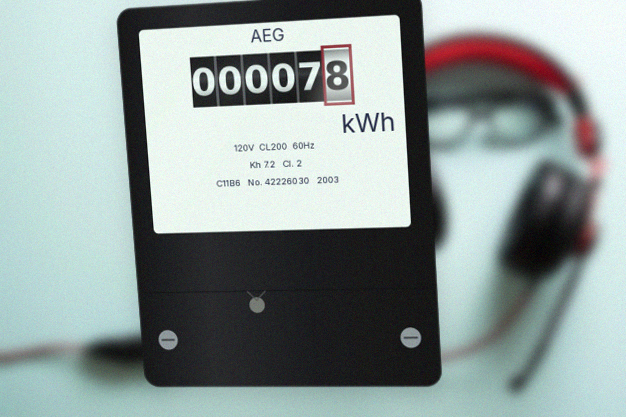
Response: 7.8kWh
